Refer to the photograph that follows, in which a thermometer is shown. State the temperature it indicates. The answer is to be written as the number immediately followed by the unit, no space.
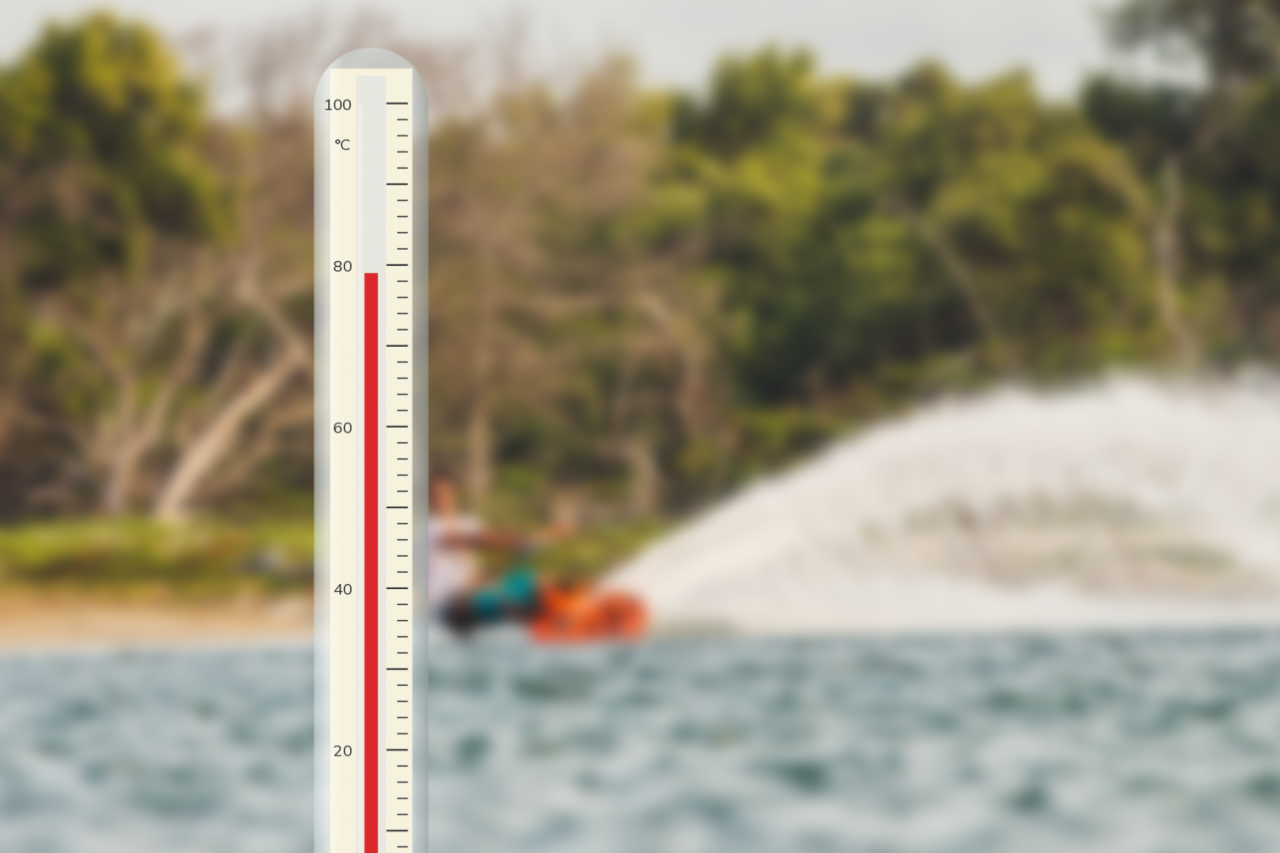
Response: 79°C
